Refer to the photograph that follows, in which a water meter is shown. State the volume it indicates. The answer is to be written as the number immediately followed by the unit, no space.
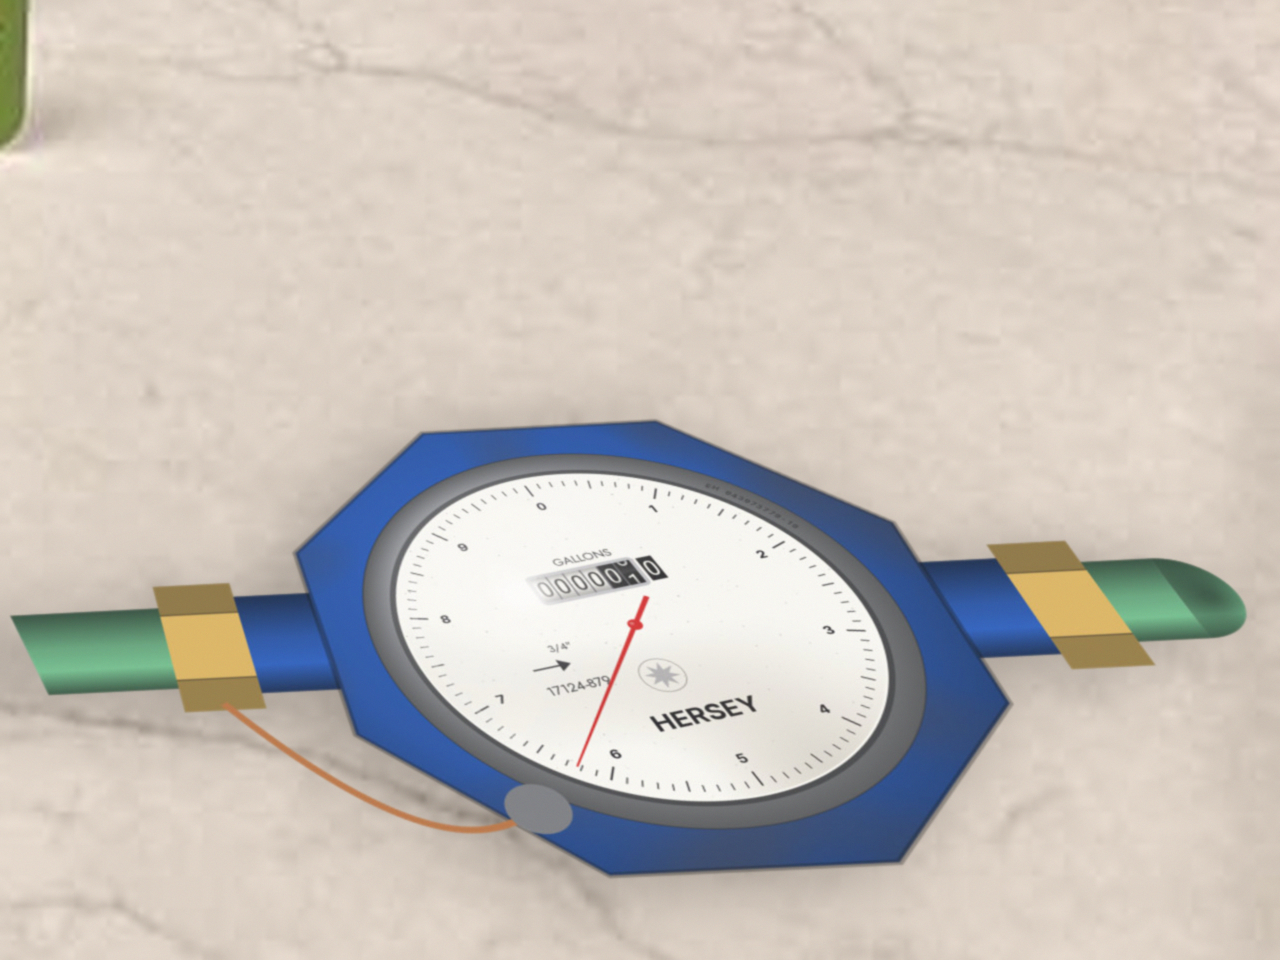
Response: 6.2gal
